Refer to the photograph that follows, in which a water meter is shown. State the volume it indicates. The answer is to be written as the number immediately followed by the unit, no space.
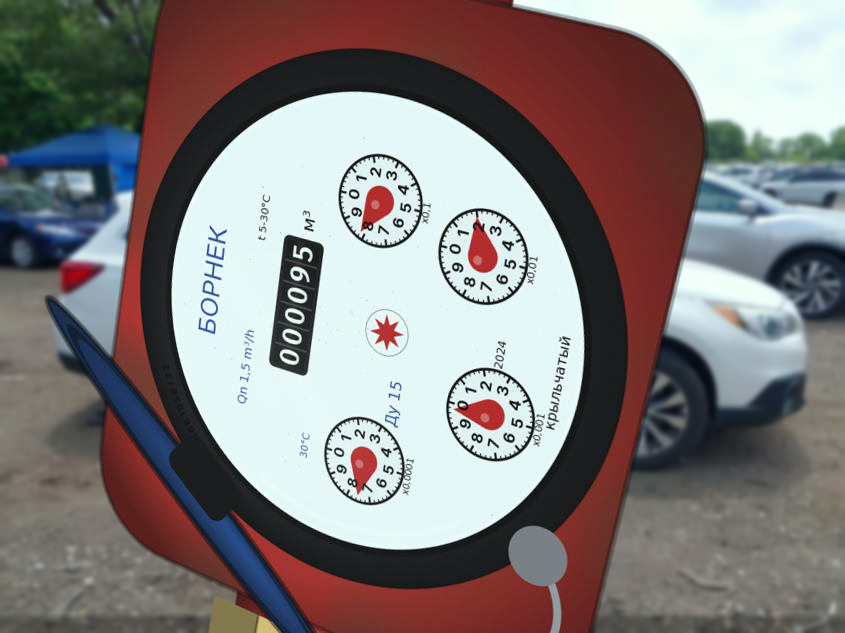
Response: 95.8197m³
